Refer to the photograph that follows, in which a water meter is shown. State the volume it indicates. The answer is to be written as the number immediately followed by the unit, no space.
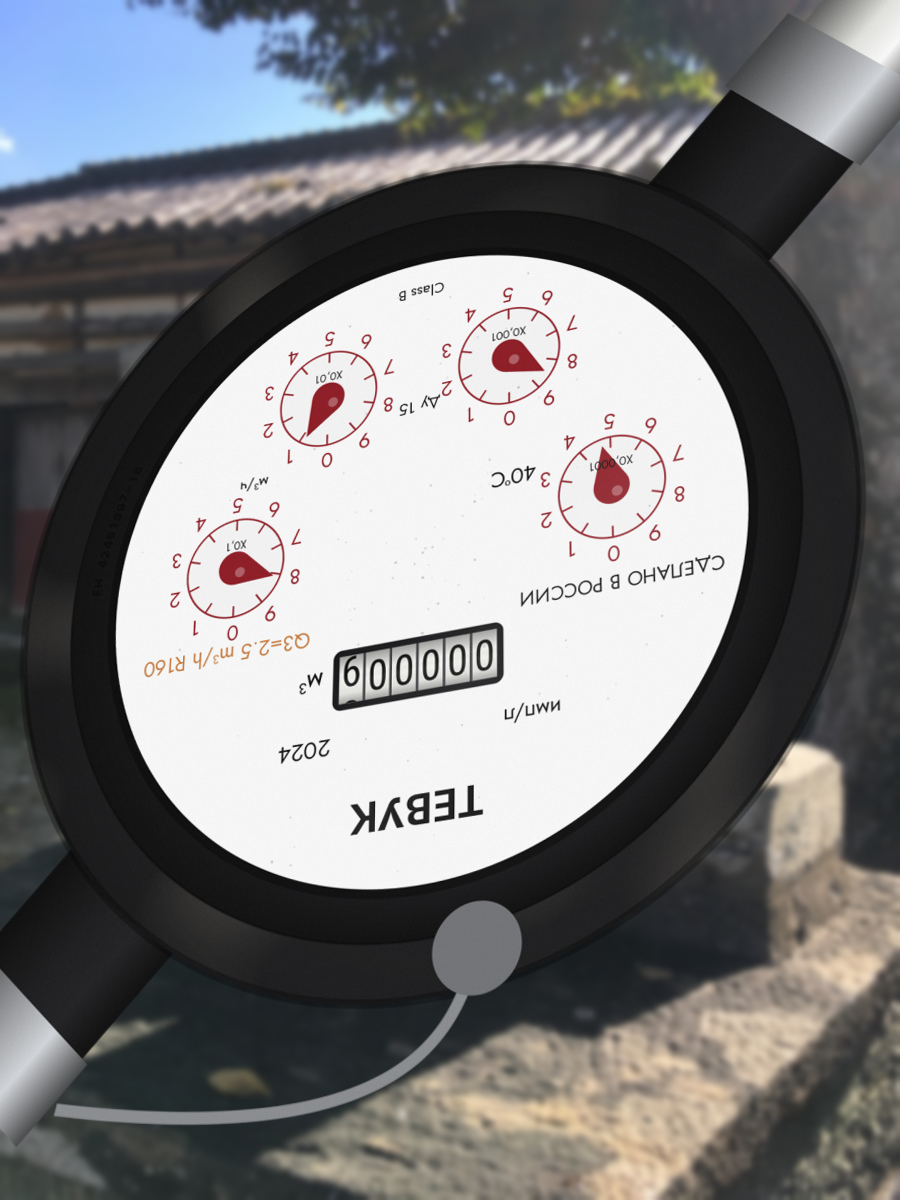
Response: 8.8084m³
